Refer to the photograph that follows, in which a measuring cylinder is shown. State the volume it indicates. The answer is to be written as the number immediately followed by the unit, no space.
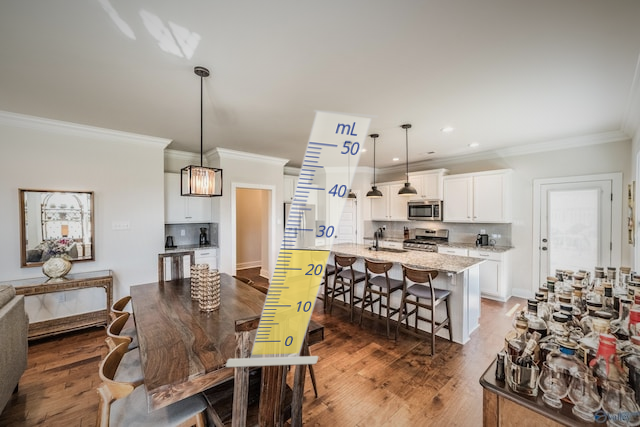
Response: 25mL
